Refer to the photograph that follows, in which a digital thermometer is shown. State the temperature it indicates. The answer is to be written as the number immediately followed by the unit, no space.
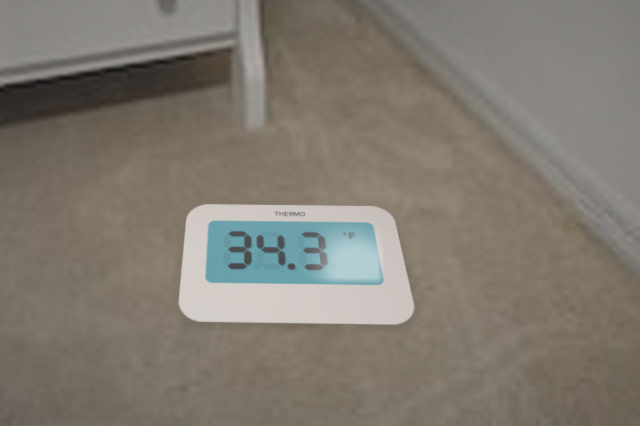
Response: 34.3°F
